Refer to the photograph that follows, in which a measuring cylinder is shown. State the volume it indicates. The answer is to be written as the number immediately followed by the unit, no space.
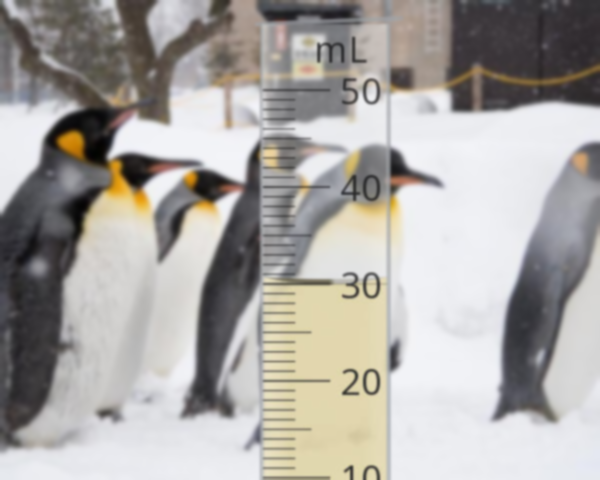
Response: 30mL
